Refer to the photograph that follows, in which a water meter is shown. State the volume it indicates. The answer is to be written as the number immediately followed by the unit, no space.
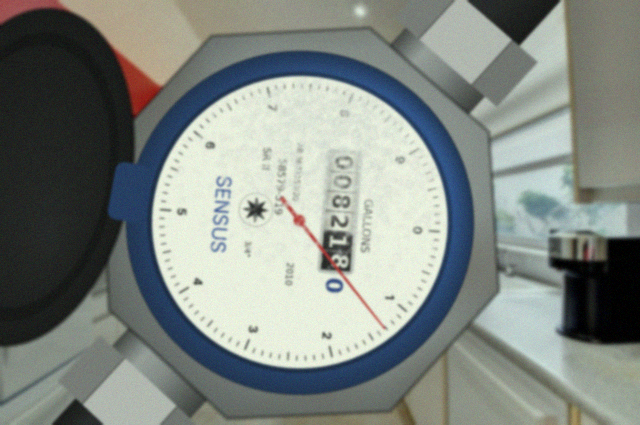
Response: 82181.3gal
